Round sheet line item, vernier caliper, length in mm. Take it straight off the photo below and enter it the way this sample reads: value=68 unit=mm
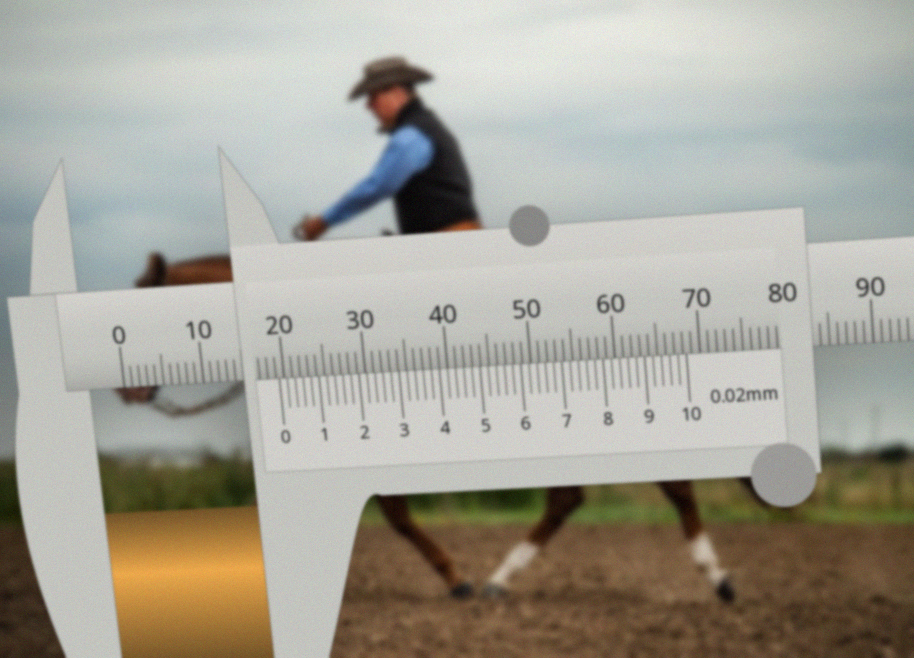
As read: value=19.4 unit=mm
